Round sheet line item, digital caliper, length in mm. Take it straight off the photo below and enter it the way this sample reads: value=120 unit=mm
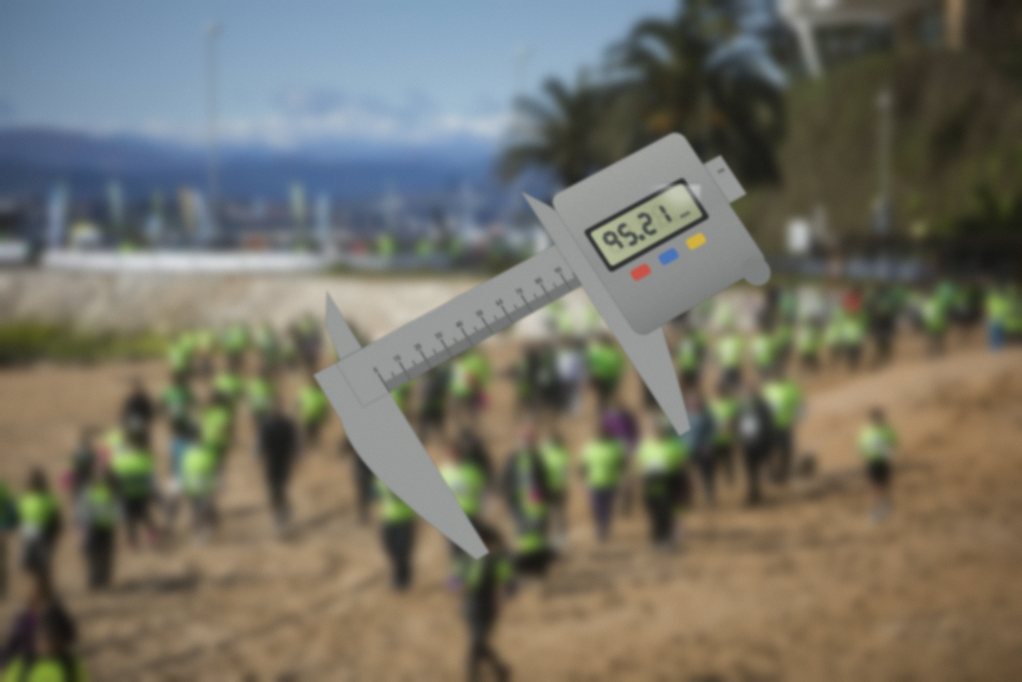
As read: value=95.21 unit=mm
